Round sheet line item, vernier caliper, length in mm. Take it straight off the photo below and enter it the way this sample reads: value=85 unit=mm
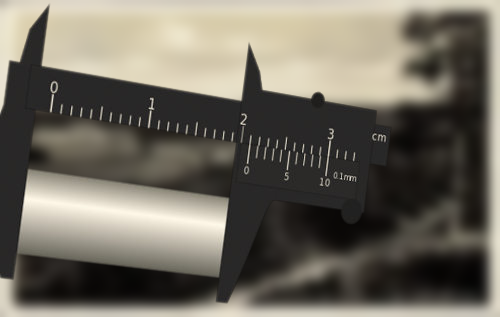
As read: value=21.0 unit=mm
